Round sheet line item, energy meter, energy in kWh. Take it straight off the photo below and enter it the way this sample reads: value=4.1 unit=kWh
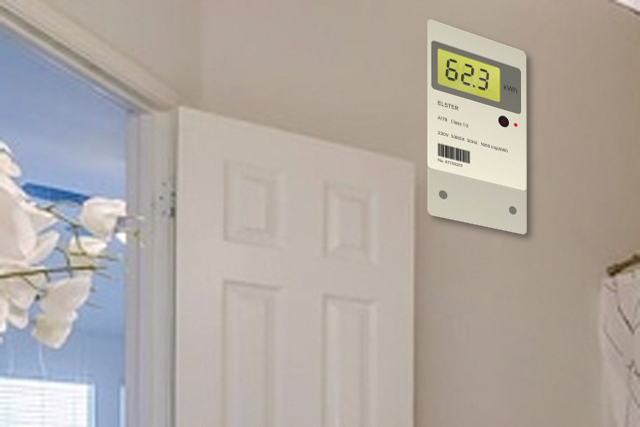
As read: value=62.3 unit=kWh
